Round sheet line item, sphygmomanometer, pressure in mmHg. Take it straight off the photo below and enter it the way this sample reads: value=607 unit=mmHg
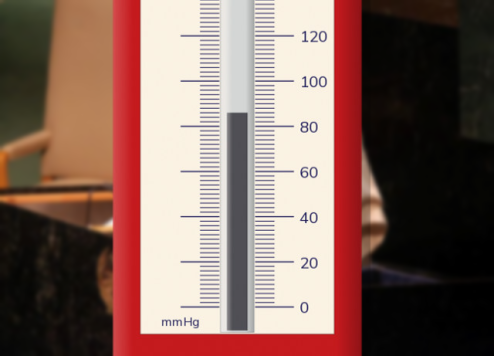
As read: value=86 unit=mmHg
